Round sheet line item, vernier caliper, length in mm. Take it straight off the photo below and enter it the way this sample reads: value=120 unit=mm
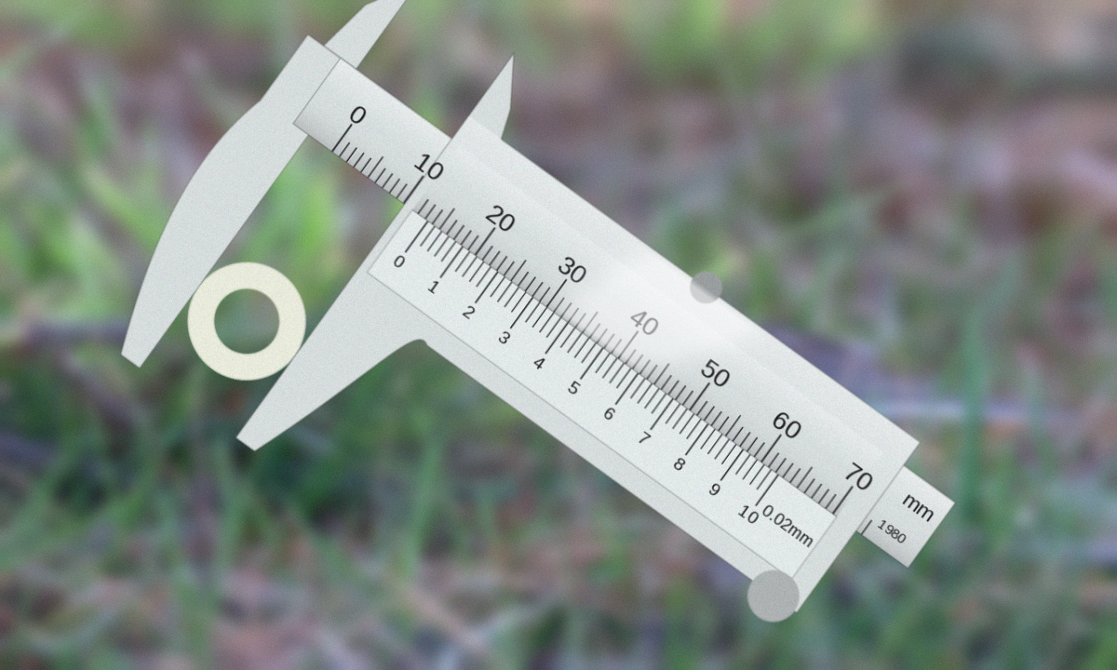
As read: value=13.4 unit=mm
